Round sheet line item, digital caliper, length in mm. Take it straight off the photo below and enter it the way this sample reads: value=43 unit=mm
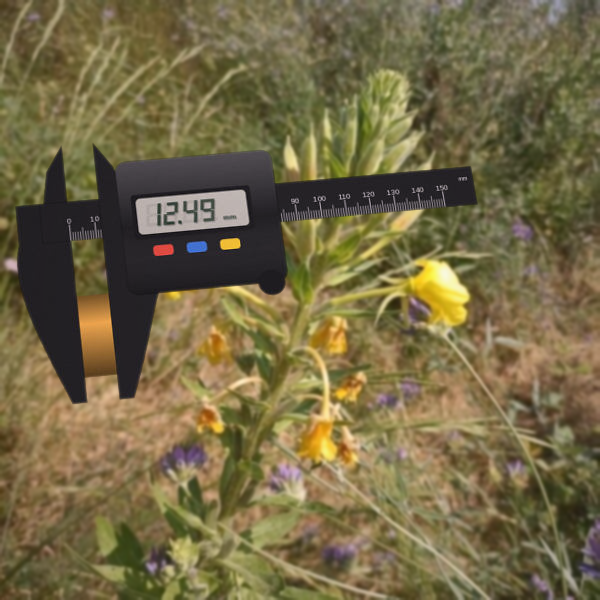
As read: value=12.49 unit=mm
